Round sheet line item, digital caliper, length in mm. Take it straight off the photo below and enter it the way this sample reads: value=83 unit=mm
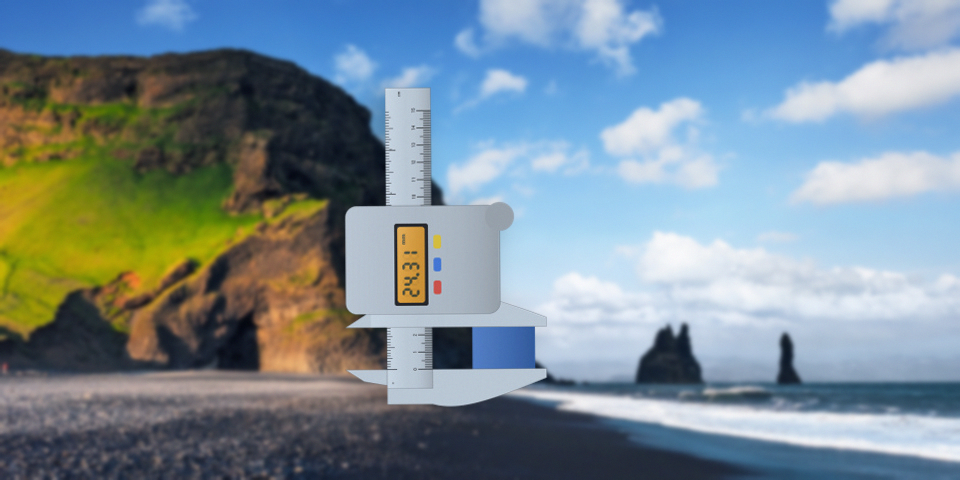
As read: value=24.31 unit=mm
